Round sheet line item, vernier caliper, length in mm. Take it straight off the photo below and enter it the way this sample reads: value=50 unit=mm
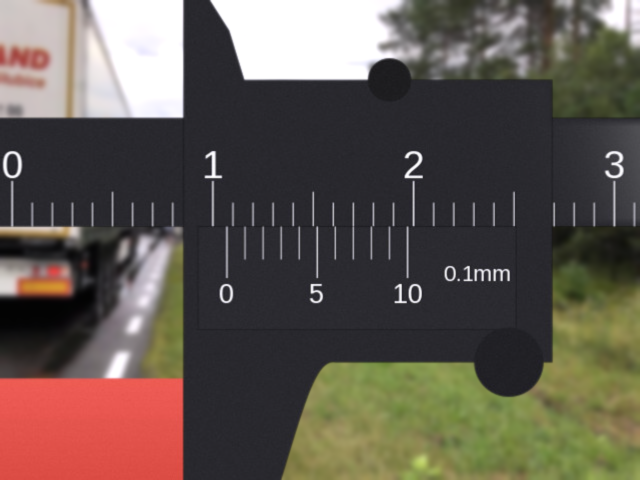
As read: value=10.7 unit=mm
